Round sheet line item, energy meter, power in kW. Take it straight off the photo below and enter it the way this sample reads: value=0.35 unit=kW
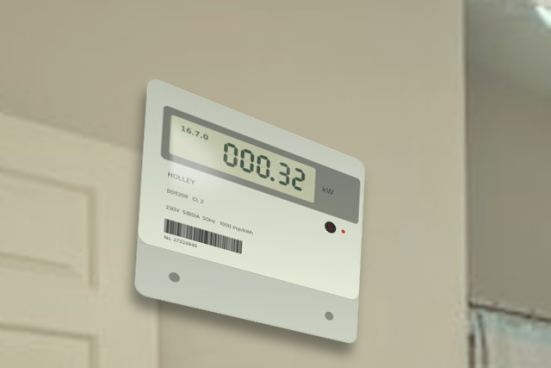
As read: value=0.32 unit=kW
